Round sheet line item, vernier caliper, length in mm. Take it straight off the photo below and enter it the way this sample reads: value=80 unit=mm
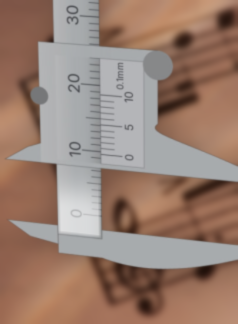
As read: value=9.6 unit=mm
